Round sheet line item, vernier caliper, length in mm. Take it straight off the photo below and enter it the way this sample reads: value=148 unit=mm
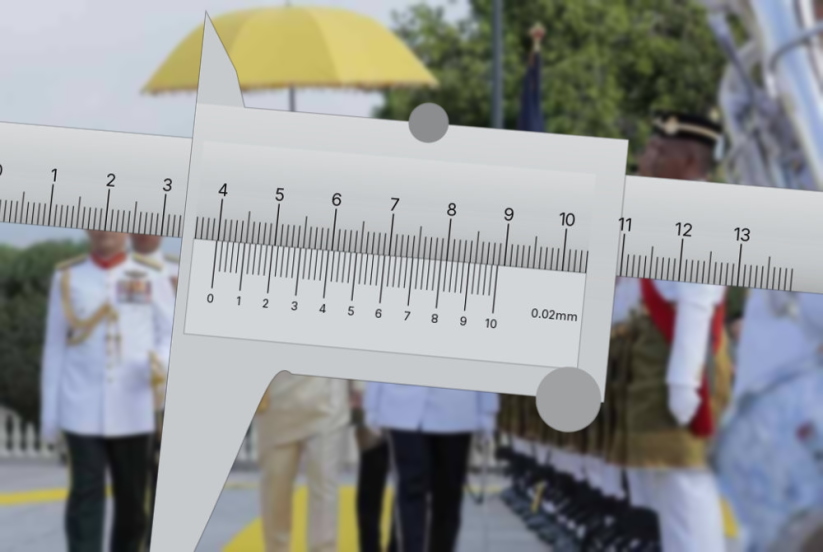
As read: value=39.8 unit=mm
